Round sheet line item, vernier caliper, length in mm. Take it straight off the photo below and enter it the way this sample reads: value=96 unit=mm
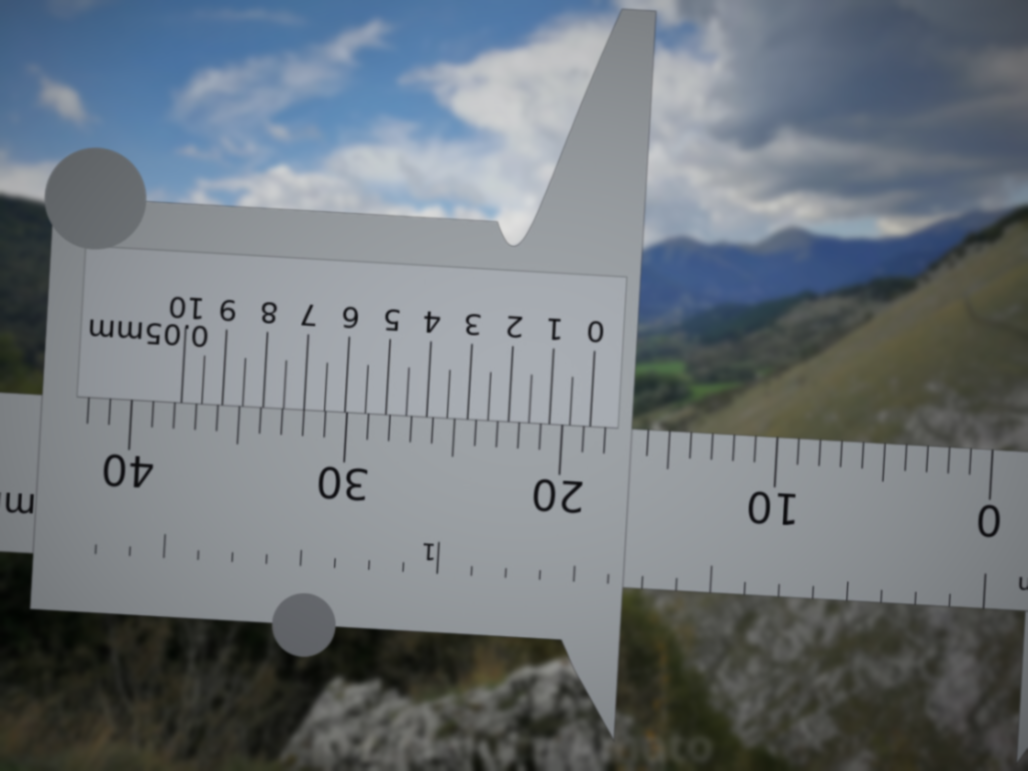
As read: value=18.7 unit=mm
